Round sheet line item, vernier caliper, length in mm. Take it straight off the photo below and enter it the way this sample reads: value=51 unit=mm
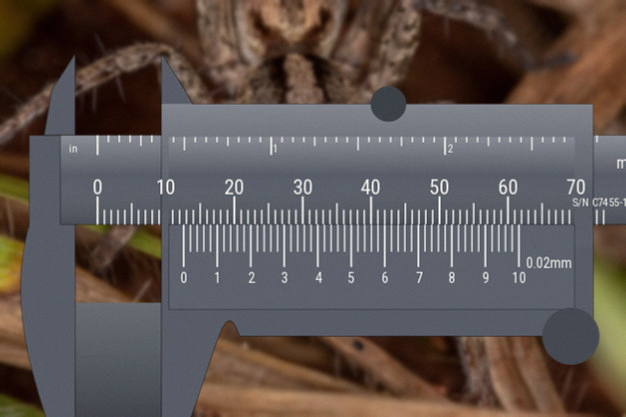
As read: value=12.6 unit=mm
